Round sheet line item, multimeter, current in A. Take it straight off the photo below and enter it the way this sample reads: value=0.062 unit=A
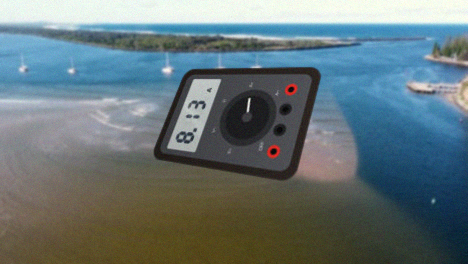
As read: value=8.13 unit=A
